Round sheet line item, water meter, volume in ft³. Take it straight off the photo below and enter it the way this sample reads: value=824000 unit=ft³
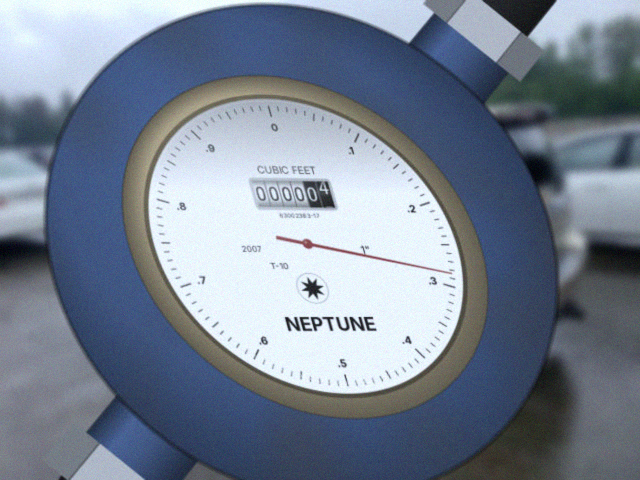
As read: value=4.28 unit=ft³
